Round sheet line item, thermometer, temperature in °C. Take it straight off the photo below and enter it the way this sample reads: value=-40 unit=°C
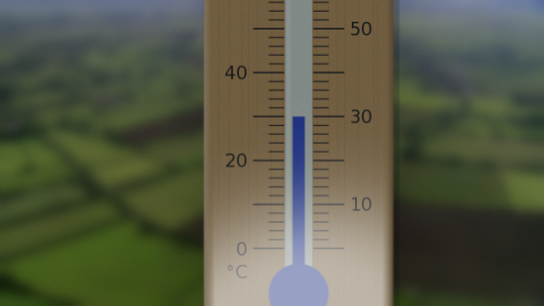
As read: value=30 unit=°C
